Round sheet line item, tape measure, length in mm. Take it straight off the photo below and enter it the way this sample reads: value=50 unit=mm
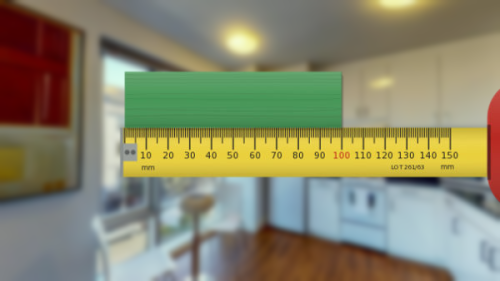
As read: value=100 unit=mm
